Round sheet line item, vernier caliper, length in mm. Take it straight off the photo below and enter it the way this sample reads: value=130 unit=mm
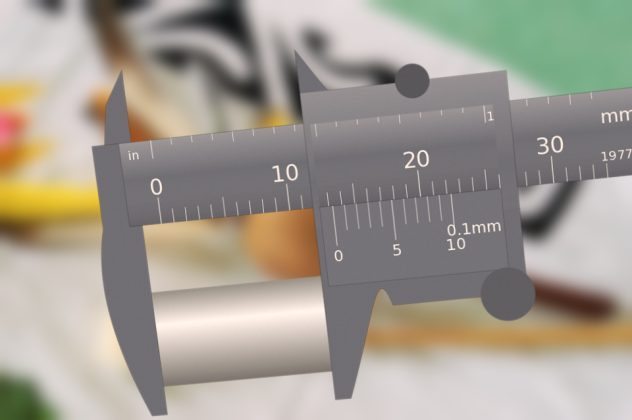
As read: value=13.3 unit=mm
